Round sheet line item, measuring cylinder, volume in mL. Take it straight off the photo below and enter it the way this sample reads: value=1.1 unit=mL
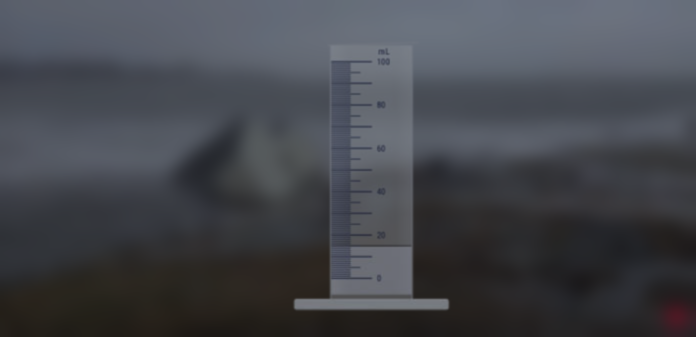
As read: value=15 unit=mL
